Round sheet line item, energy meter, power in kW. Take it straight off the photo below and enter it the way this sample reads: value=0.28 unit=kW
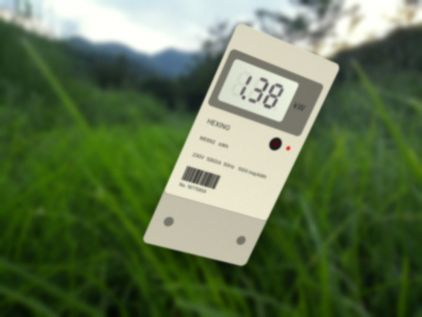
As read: value=1.38 unit=kW
